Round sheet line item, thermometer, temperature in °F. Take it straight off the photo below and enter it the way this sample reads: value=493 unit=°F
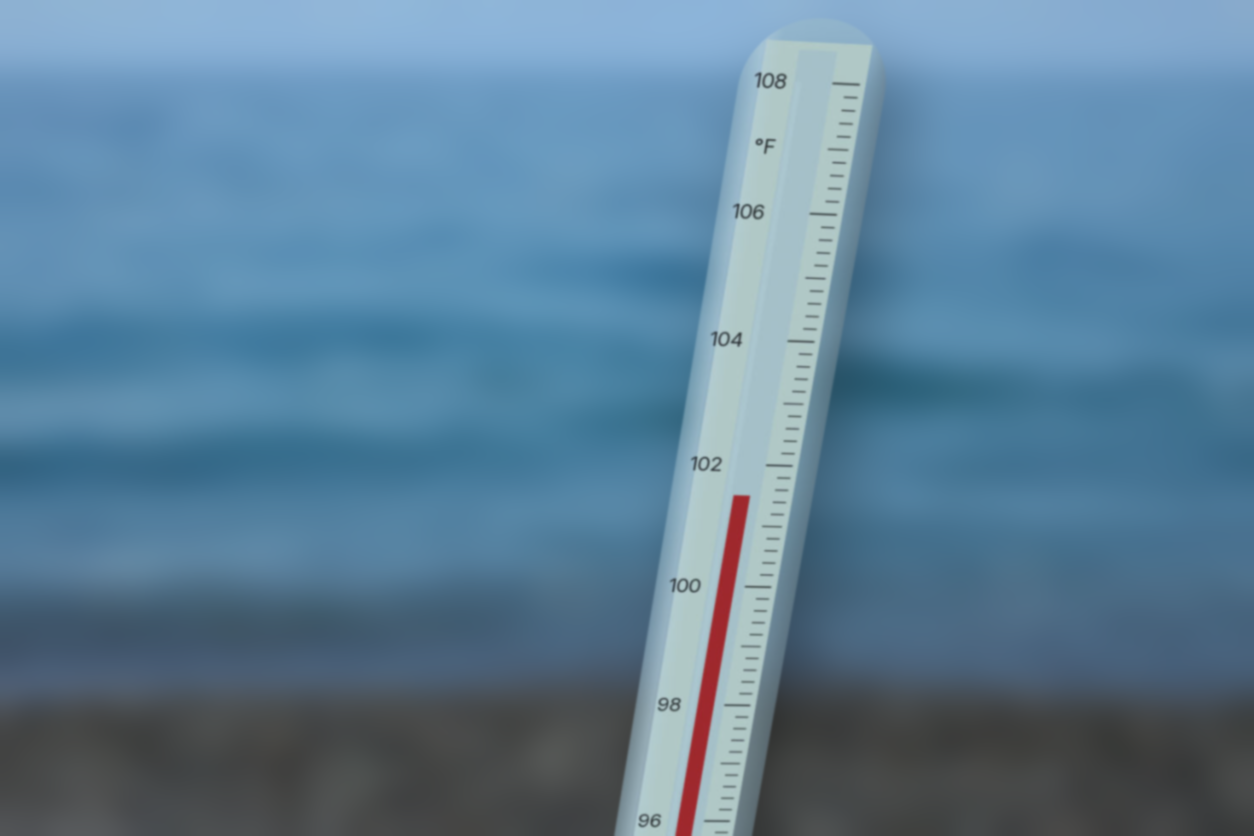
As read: value=101.5 unit=°F
